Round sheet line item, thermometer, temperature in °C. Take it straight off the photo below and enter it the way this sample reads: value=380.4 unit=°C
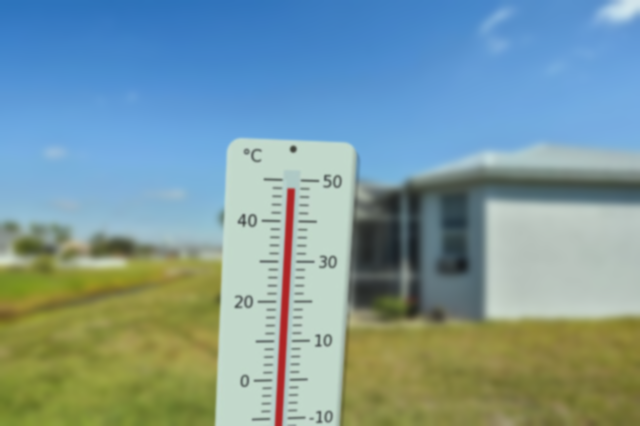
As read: value=48 unit=°C
